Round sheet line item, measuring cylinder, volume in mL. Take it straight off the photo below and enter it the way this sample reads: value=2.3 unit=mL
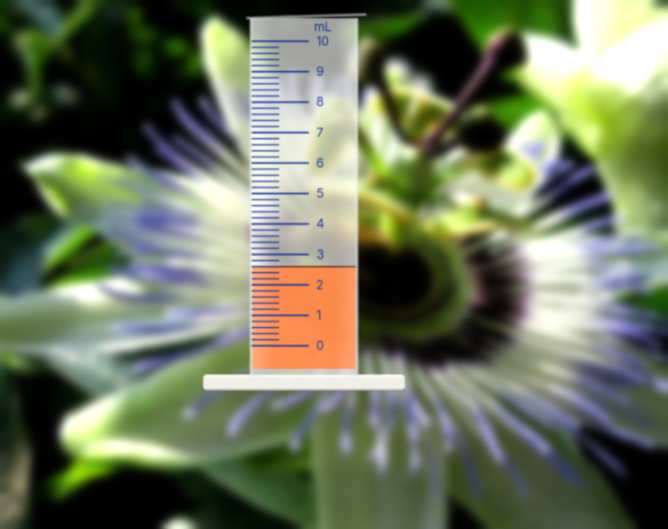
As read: value=2.6 unit=mL
